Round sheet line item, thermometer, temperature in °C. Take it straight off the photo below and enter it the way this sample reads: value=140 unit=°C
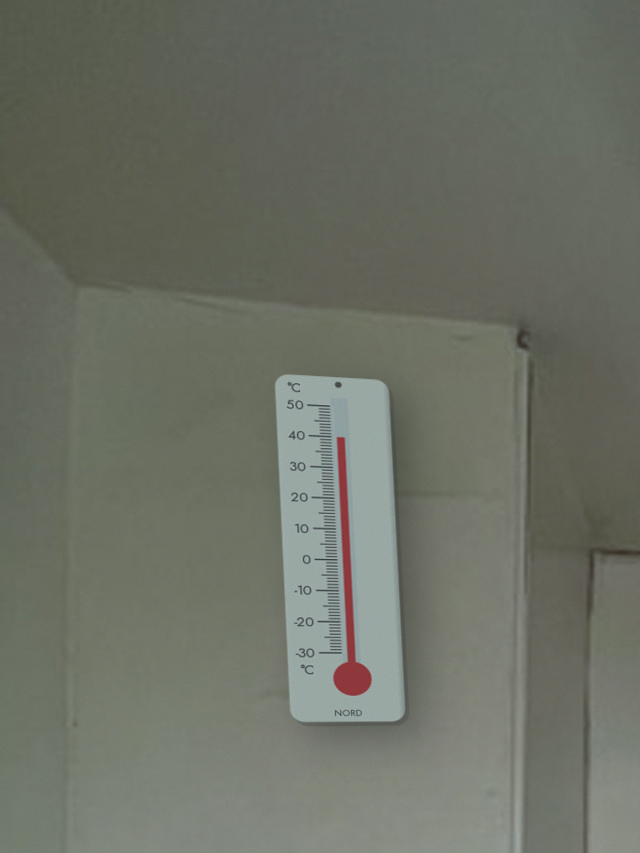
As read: value=40 unit=°C
